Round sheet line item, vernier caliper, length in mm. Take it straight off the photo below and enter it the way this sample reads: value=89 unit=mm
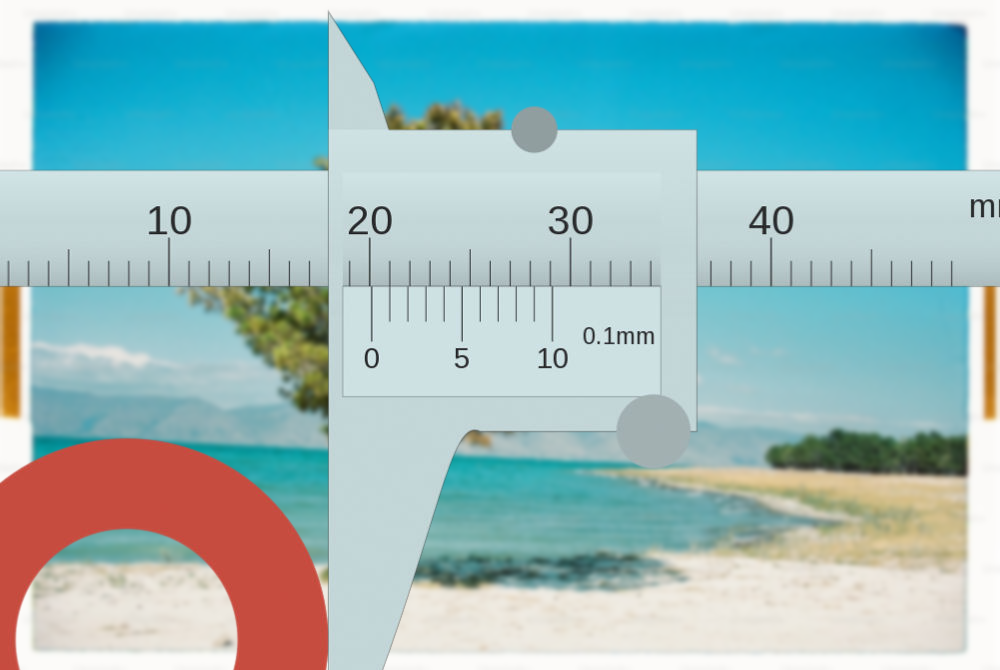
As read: value=20.1 unit=mm
